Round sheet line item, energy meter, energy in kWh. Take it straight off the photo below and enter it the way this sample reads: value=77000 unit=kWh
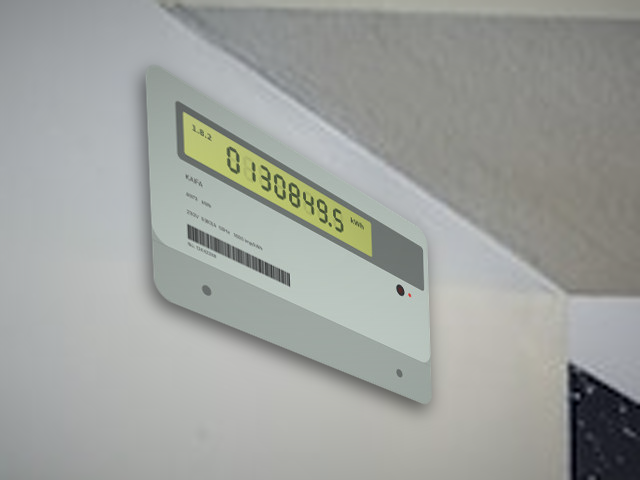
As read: value=130849.5 unit=kWh
